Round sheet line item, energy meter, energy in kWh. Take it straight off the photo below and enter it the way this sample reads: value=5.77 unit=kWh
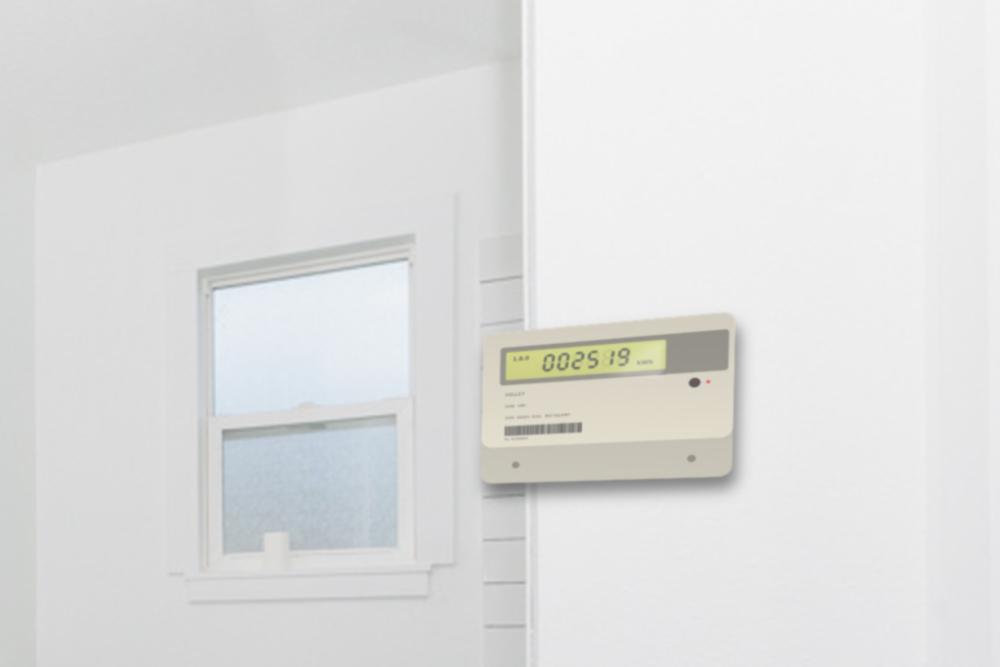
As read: value=2519 unit=kWh
